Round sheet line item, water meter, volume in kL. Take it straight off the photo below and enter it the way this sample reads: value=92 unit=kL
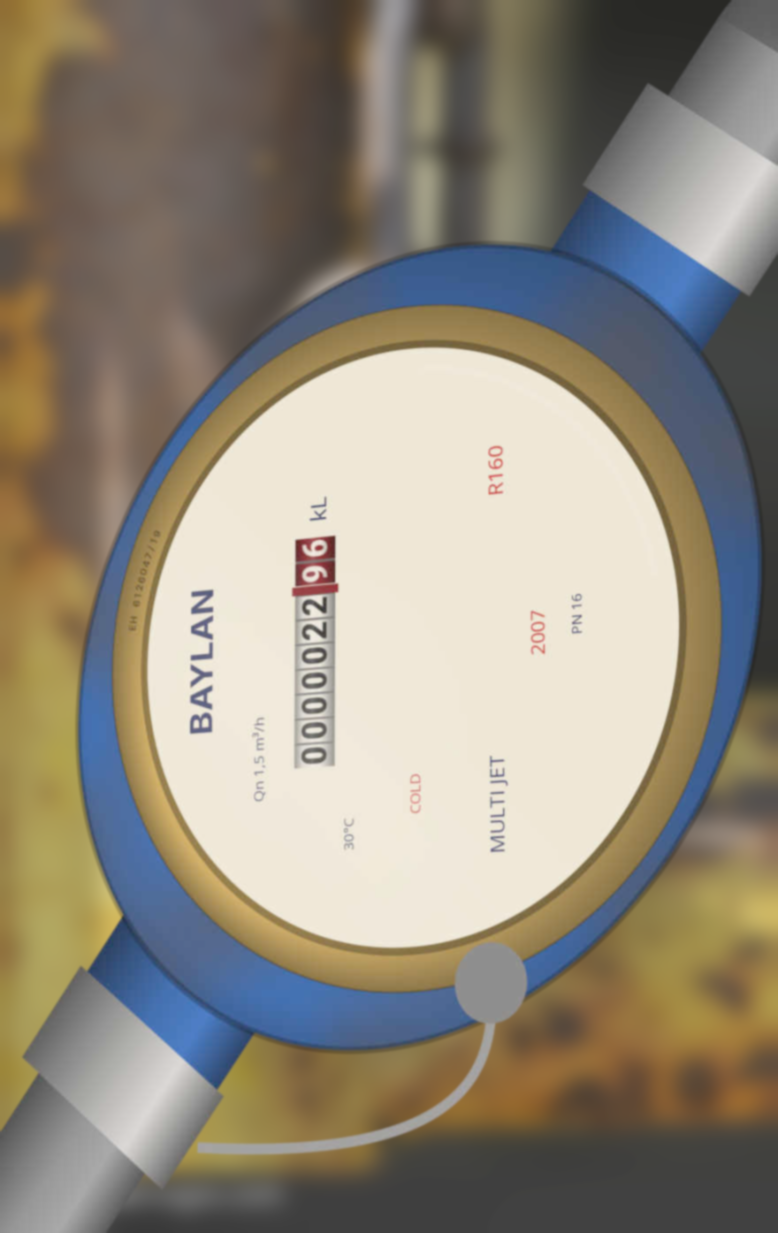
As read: value=22.96 unit=kL
